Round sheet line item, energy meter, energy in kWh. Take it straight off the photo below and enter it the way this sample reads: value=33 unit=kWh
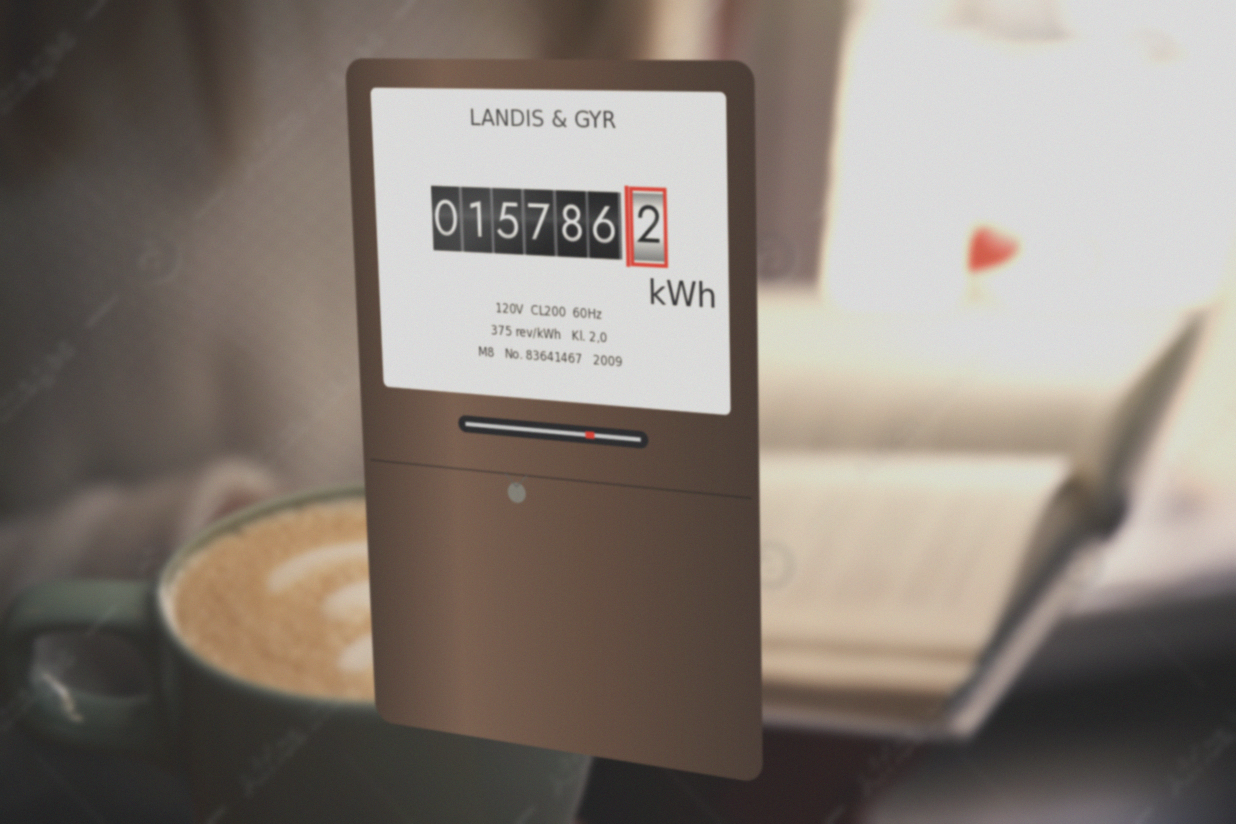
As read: value=15786.2 unit=kWh
